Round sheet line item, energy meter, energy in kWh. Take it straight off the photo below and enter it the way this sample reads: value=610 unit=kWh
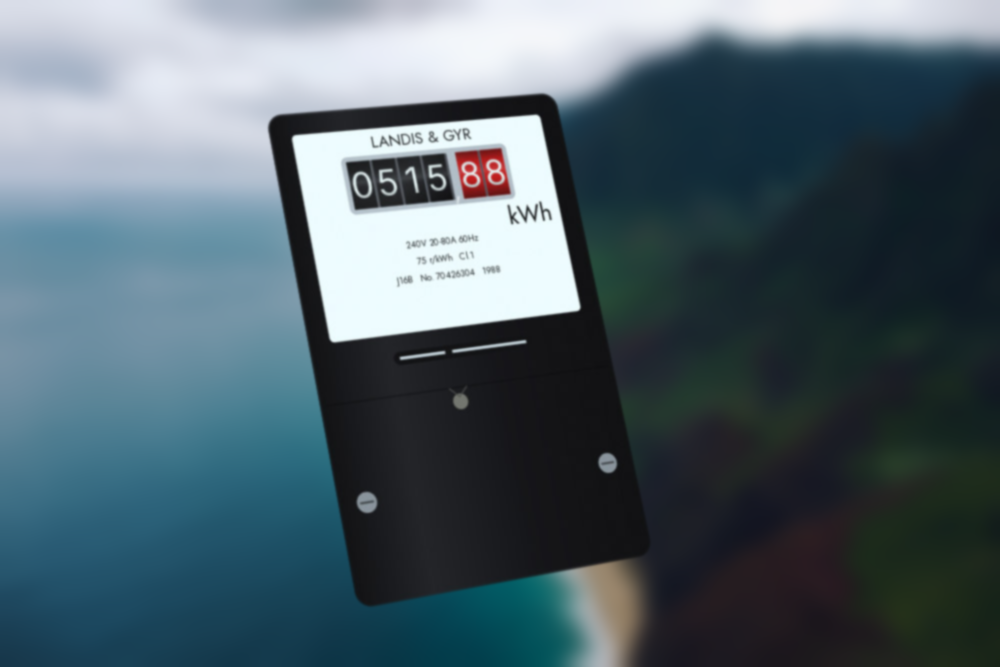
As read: value=515.88 unit=kWh
